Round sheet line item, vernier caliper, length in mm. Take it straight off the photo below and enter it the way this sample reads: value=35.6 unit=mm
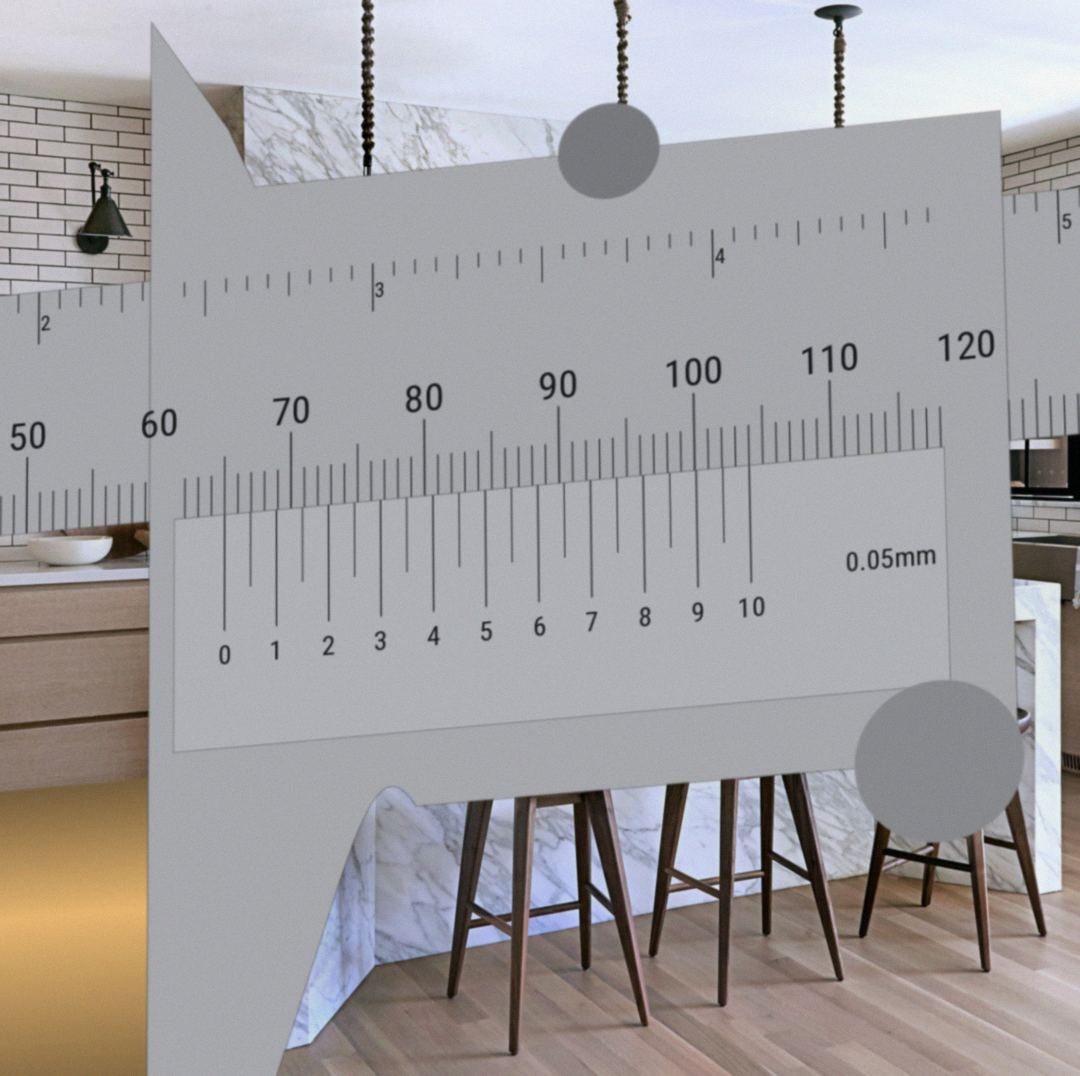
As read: value=65.0 unit=mm
